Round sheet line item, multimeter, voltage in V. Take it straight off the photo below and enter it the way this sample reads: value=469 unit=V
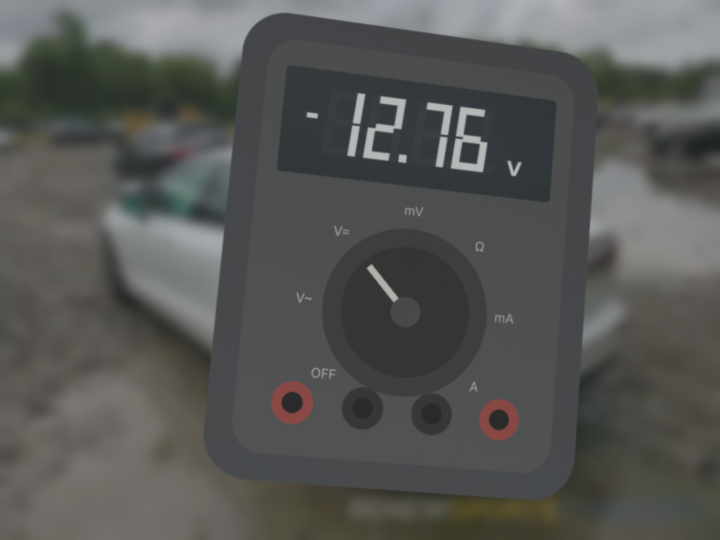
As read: value=-12.76 unit=V
